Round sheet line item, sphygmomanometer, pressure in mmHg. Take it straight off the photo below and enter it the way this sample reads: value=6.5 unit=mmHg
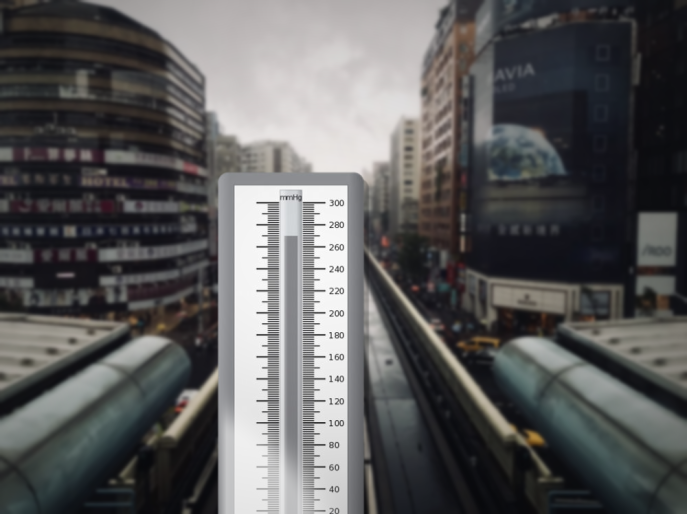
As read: value=270 unit=mmHg
